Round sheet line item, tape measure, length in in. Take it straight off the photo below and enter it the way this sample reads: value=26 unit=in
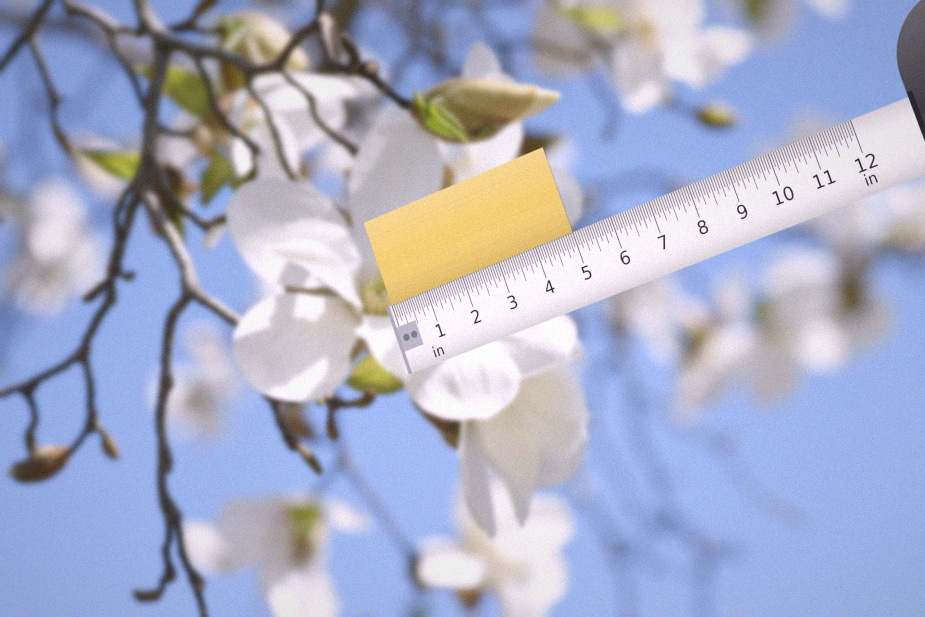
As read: value=5 unit=in
